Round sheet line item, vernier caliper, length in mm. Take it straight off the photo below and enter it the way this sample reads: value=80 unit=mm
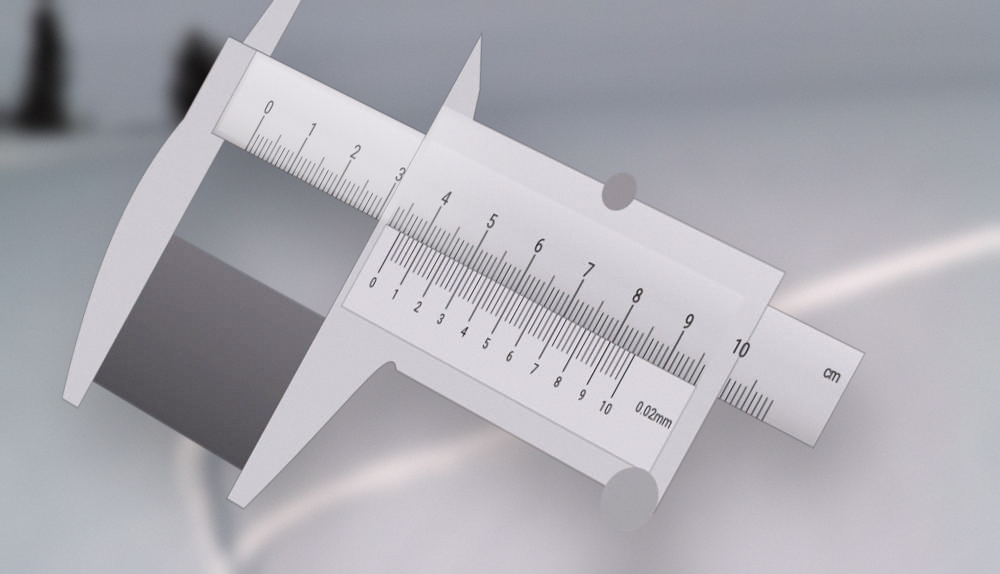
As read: value=35.5 unit=mm
